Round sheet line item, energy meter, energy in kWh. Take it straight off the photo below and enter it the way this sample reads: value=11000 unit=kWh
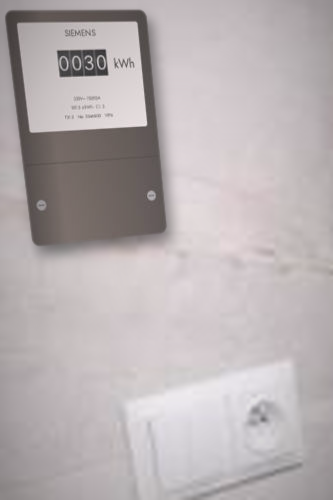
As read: value=30 unit=kWh
